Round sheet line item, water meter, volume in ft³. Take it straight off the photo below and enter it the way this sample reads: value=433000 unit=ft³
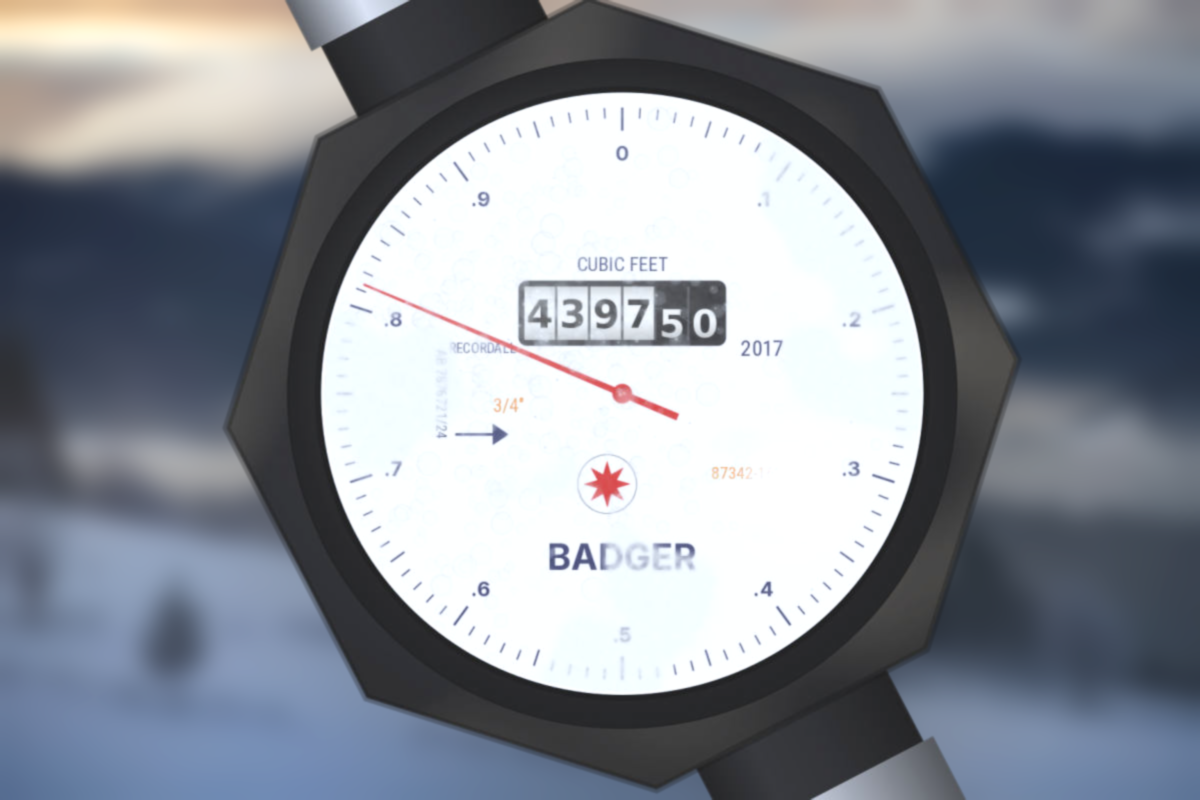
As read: value=439749.81 unit=ft³
